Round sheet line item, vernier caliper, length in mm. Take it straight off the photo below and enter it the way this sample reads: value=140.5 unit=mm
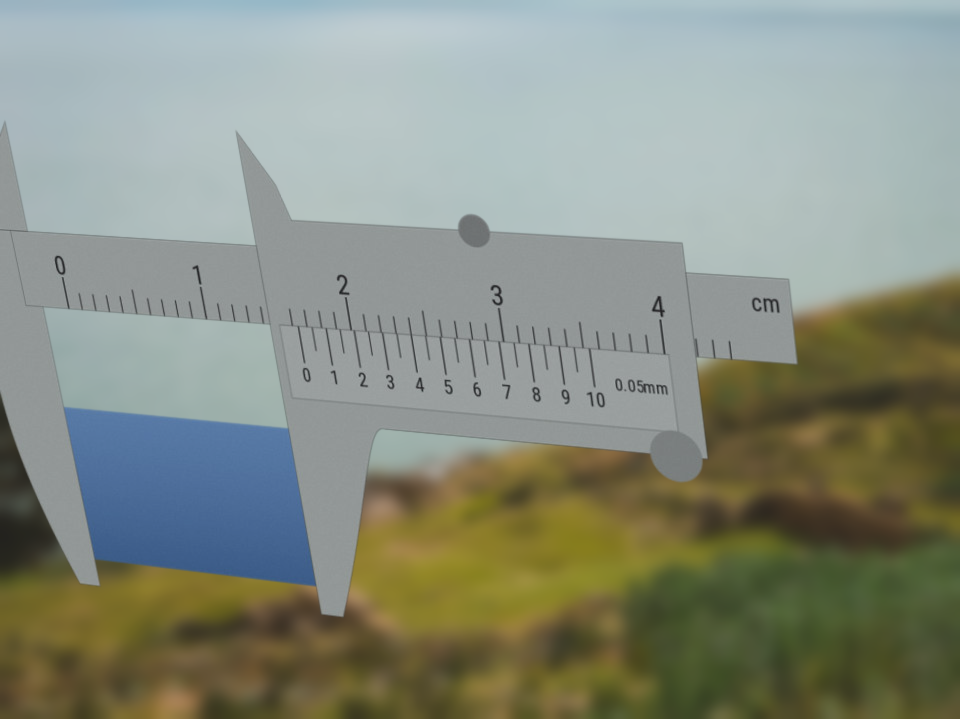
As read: value=16.4 unit=mm
